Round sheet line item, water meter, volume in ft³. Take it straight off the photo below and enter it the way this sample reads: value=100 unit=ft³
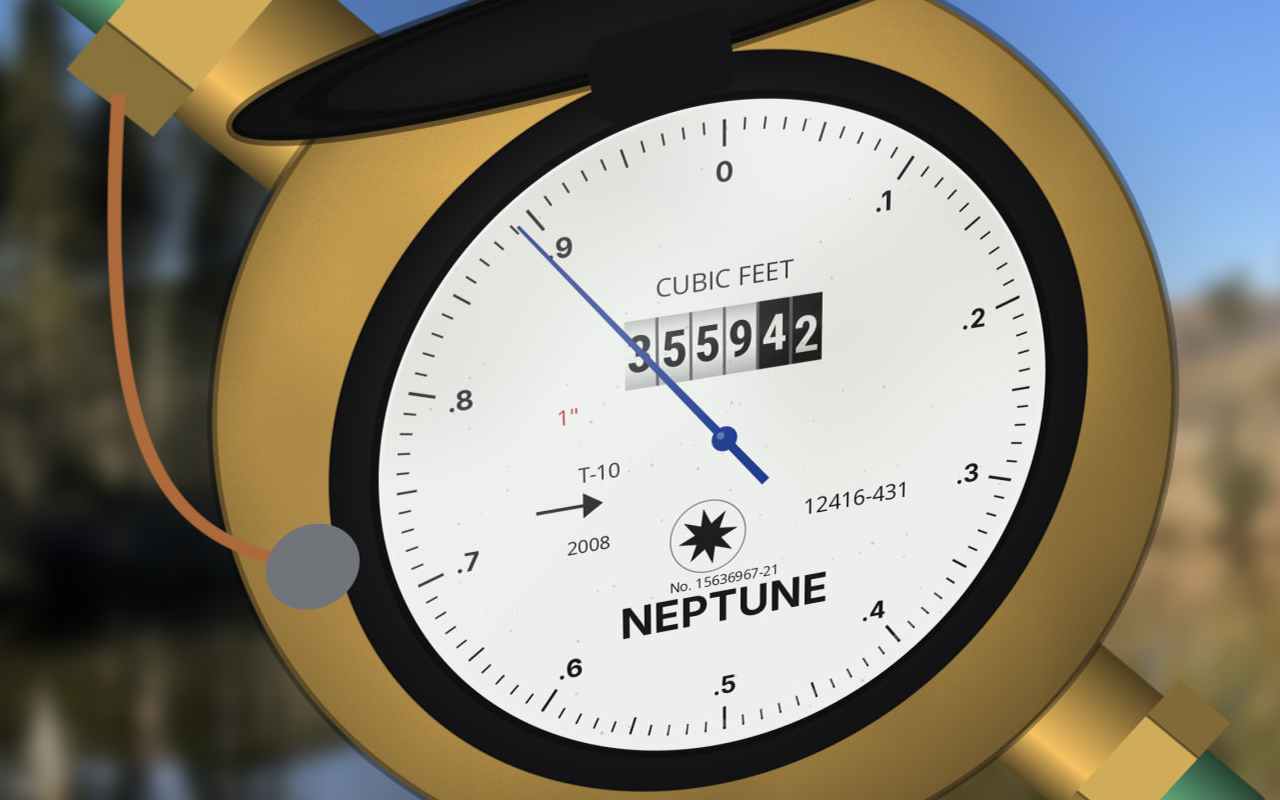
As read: value=355941.89 unit=ft³
